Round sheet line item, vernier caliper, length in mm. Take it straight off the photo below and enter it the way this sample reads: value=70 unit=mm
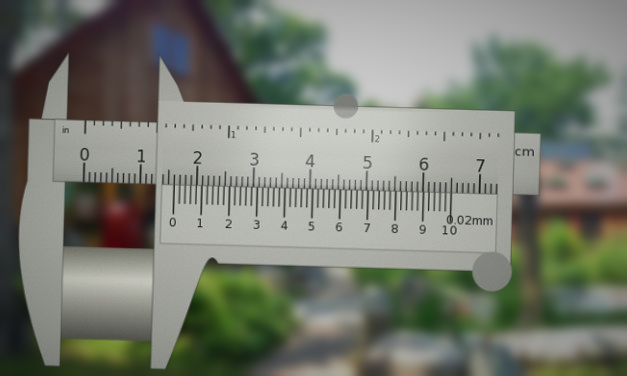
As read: value=16.0 unit=mm
